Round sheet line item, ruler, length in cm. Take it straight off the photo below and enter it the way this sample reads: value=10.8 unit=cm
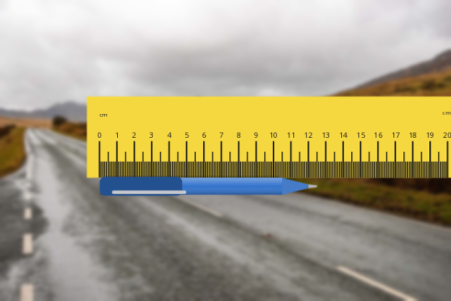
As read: value=12.5 unit=cm
